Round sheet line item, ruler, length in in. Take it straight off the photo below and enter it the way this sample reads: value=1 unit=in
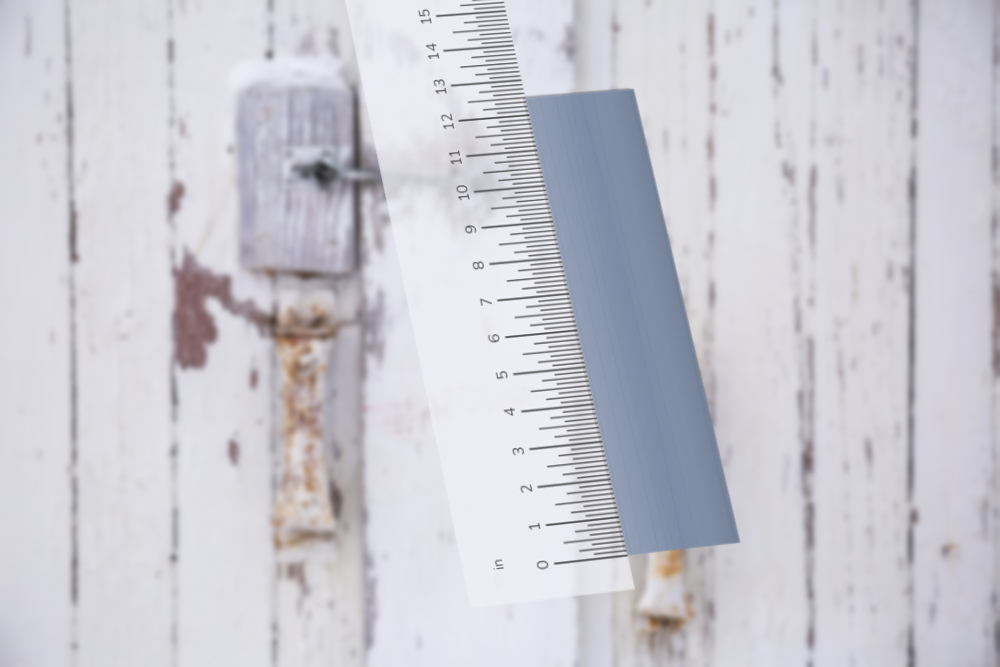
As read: value=12.5 unit=in
